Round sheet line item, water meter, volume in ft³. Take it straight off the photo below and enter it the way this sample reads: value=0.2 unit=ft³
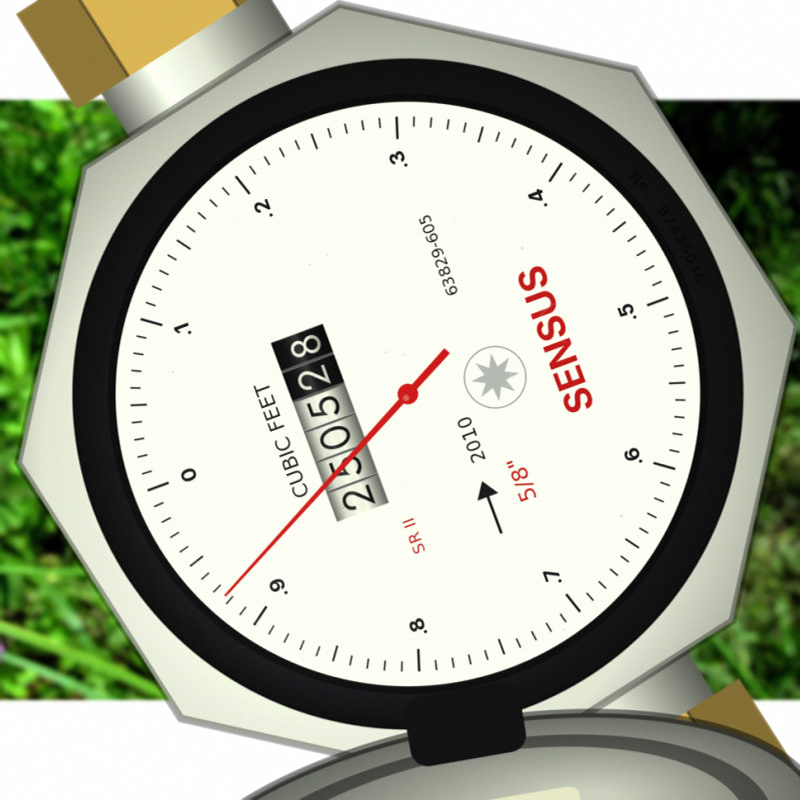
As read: value=250527.92 unit=ft³
